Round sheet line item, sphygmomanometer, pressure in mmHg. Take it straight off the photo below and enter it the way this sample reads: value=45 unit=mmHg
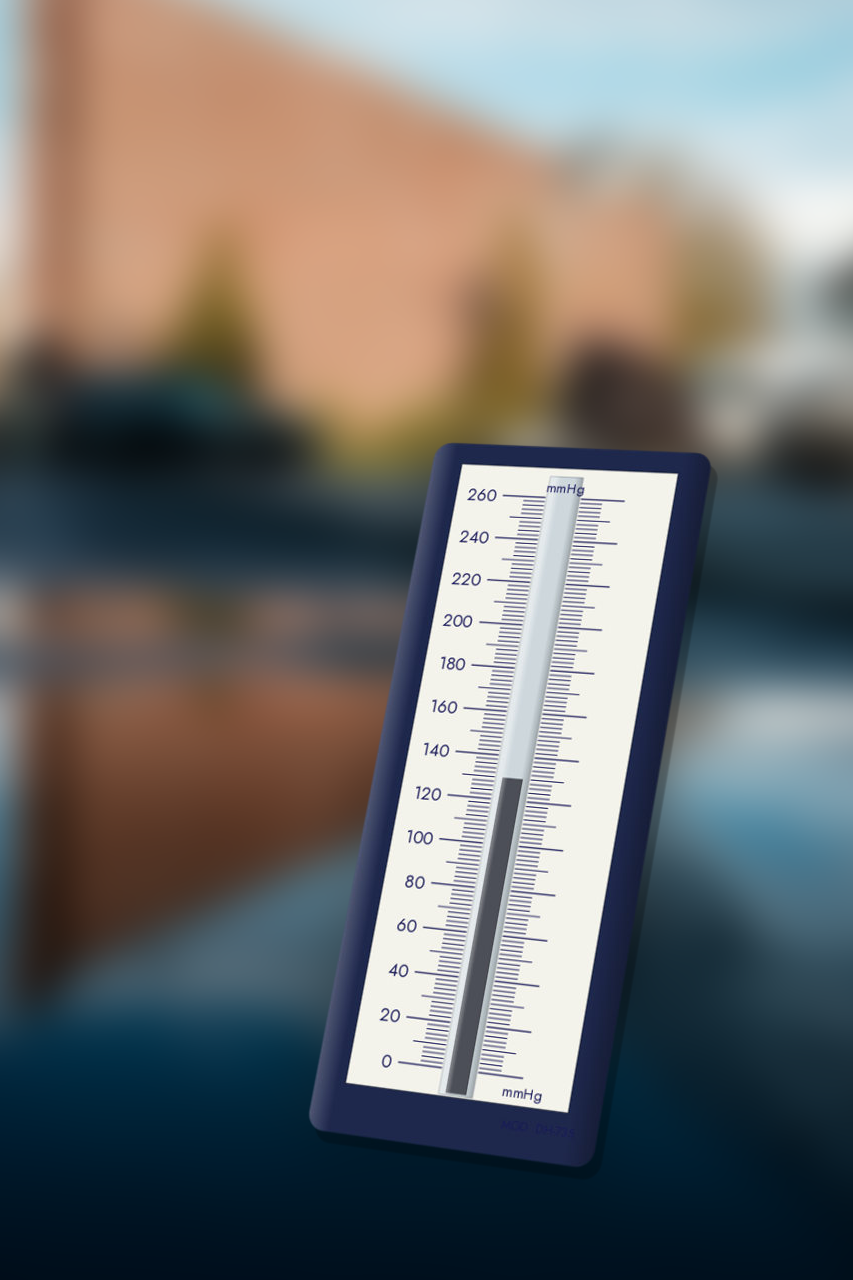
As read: value=130 unit=mmHg
